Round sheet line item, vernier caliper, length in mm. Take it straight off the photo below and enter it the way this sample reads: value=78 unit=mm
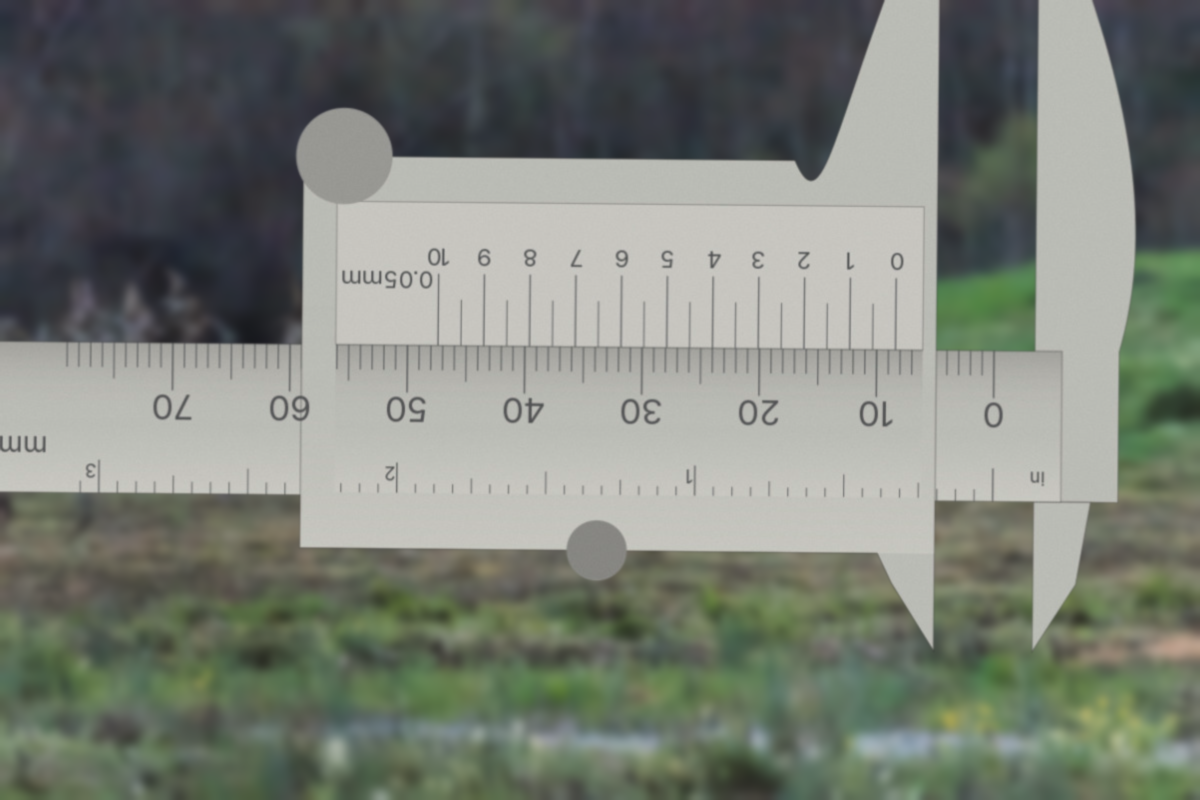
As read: value=8.4 unit=mm
